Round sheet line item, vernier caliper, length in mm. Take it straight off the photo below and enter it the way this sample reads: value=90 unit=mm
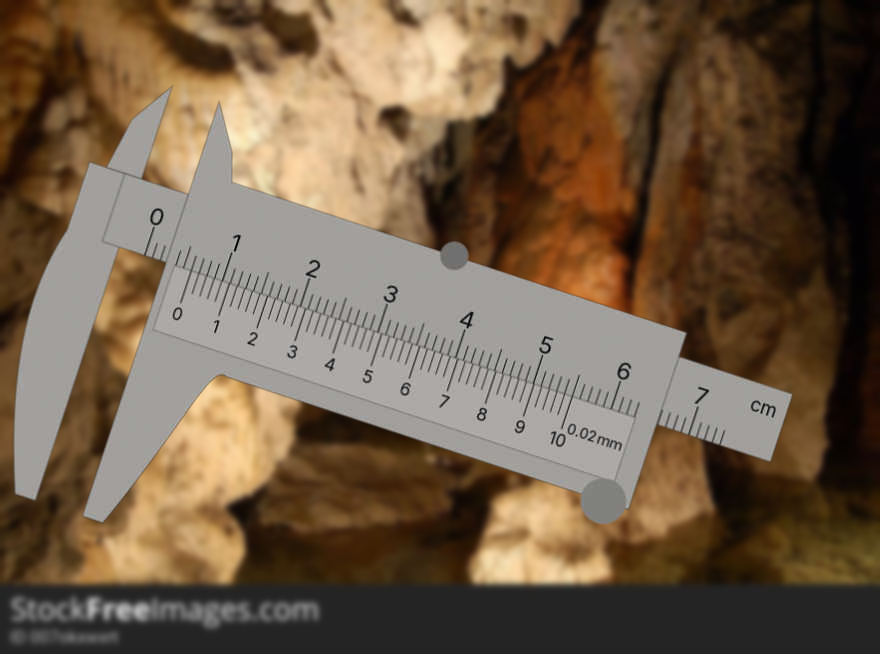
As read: value=6.0 unit=mm
